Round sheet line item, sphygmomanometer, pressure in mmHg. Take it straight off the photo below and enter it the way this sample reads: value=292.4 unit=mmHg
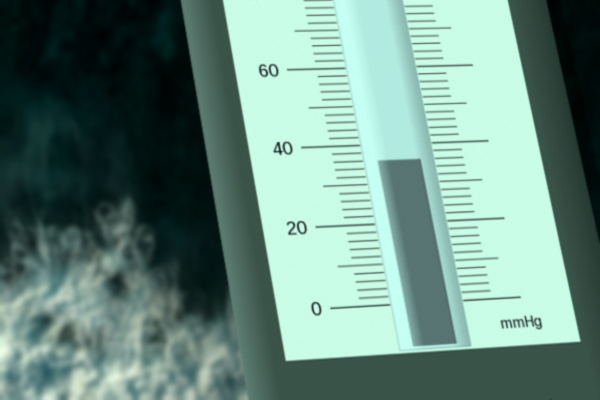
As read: value=36 unit=mmHg
